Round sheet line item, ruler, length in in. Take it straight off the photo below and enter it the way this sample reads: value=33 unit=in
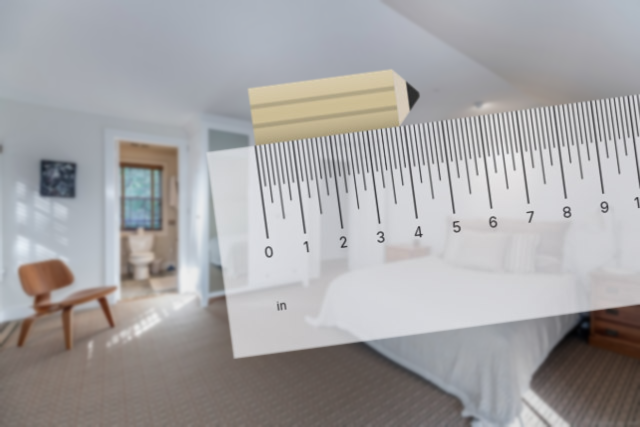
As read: value=4.5 unit=in
